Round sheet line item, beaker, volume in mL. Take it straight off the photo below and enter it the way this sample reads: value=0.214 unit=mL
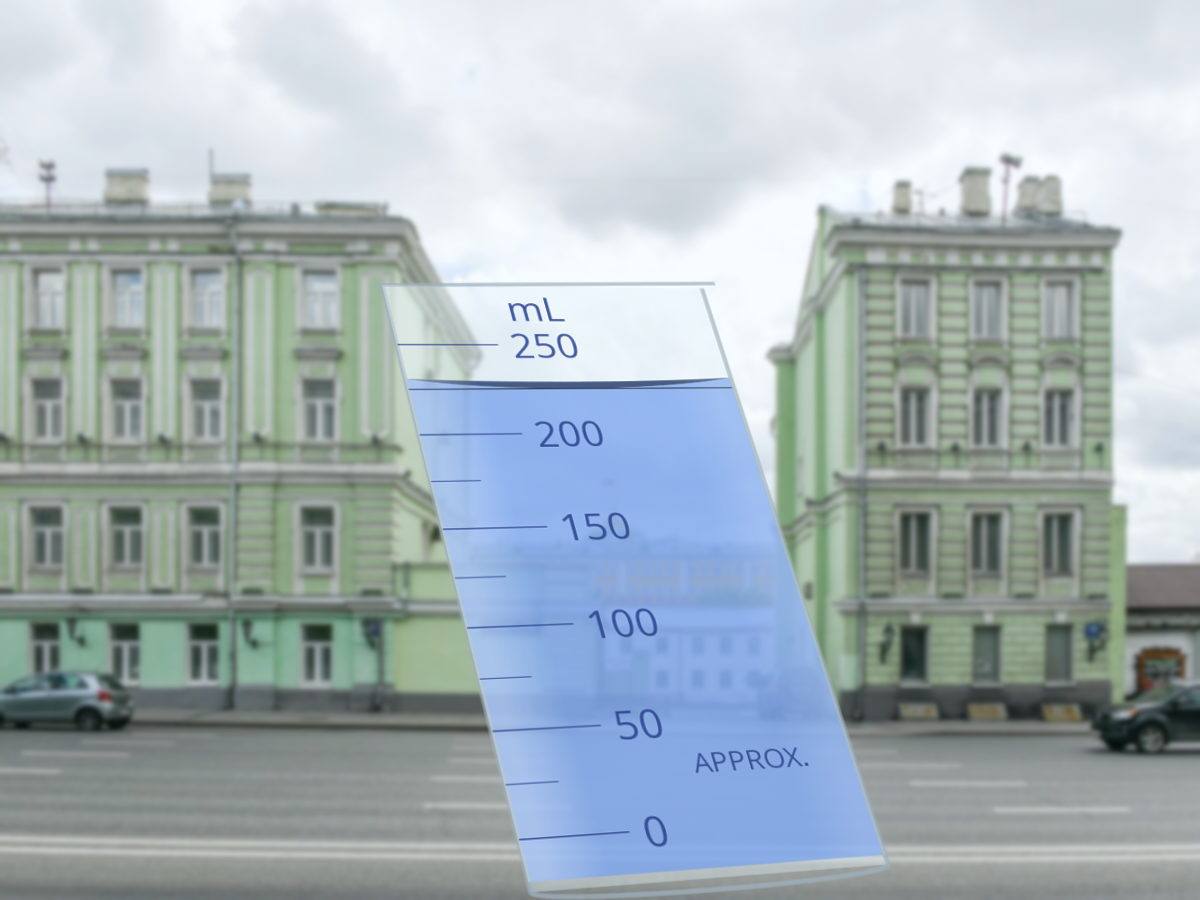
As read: value=225 unit=mL
